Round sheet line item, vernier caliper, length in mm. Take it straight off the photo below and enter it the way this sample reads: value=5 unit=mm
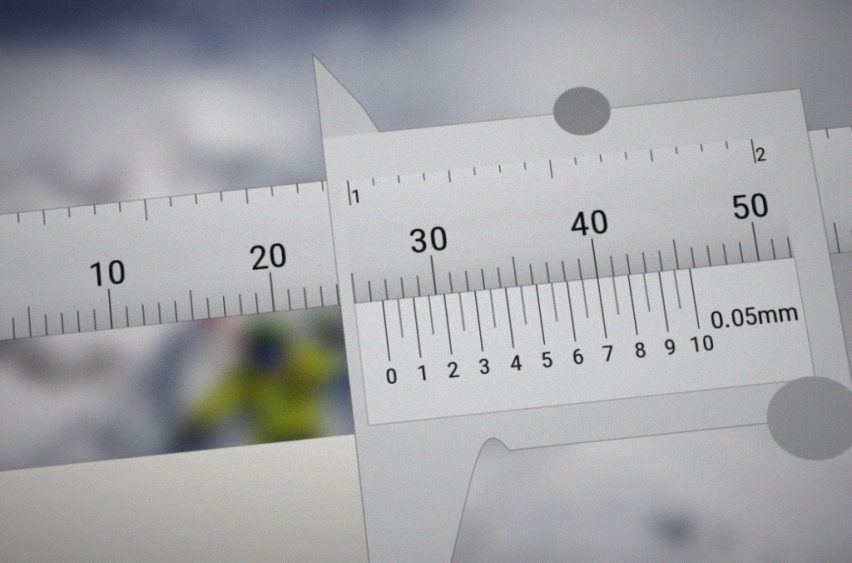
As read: value=26.7 unit=mm
